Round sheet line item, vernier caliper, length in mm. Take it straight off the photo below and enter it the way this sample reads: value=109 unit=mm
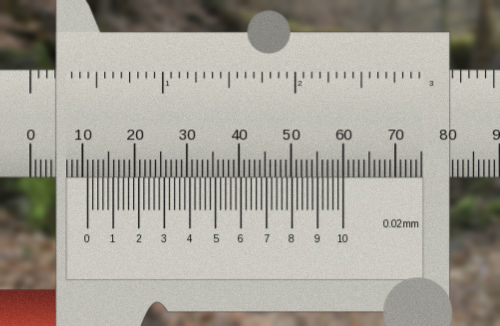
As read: value=11.0 unit=mm
